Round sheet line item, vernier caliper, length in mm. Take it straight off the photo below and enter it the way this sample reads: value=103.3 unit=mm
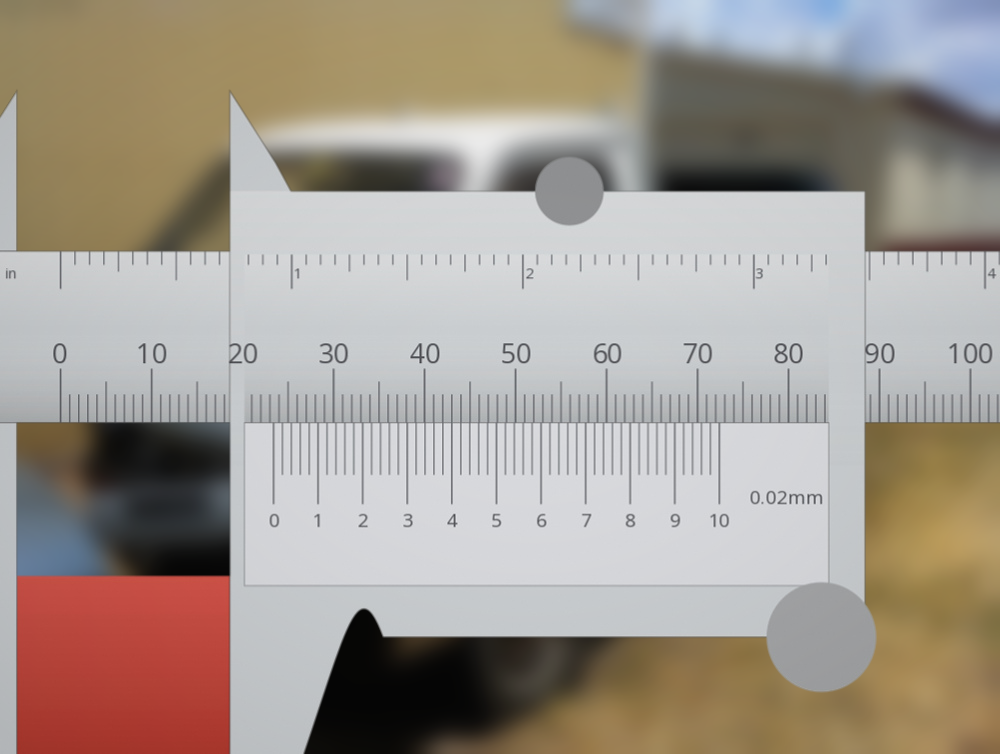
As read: value=23.4 unit=mm
